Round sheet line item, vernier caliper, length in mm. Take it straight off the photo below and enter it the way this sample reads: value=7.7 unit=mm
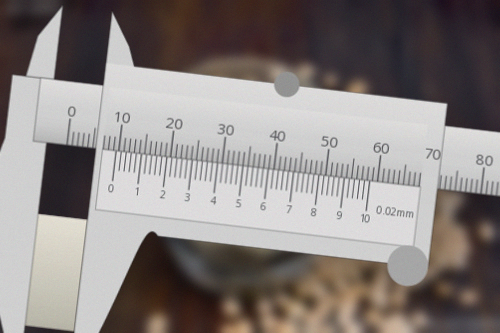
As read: value=9.5 unit=mm
